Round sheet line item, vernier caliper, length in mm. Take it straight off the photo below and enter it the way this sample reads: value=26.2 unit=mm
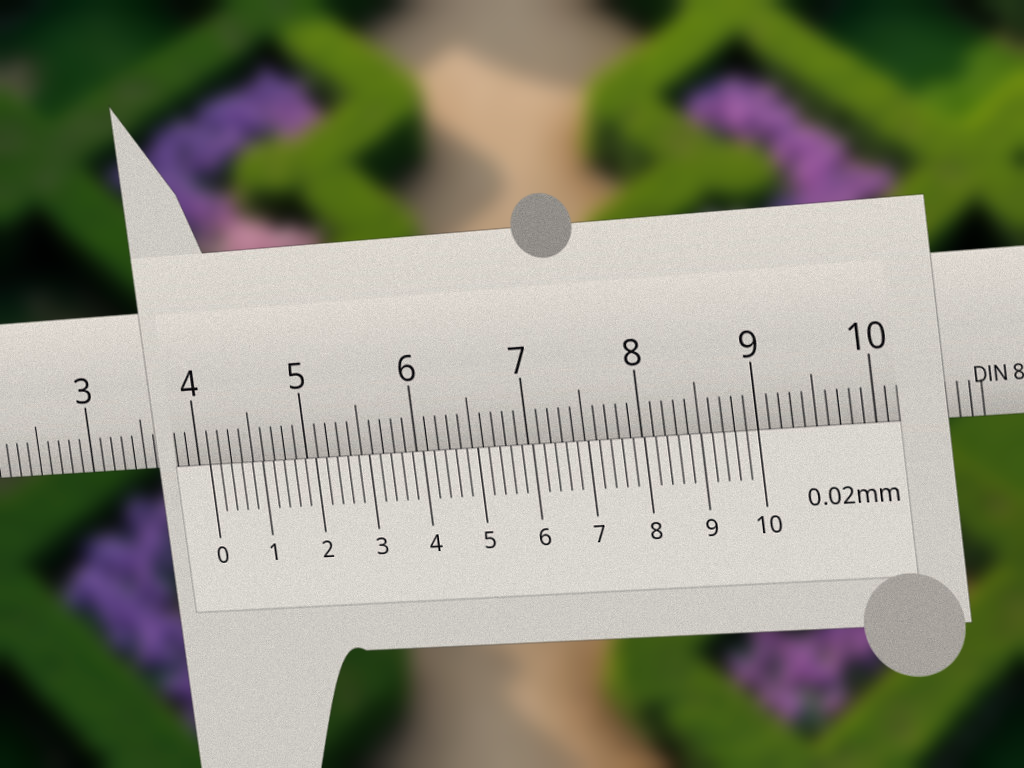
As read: value=41.0 unit=mm
